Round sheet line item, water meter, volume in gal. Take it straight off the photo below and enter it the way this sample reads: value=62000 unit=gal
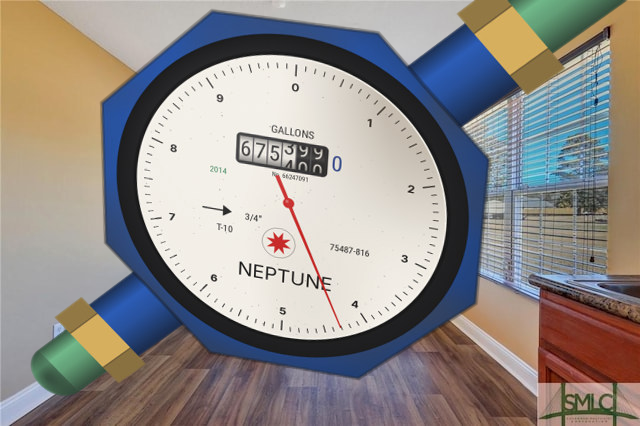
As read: value=6753994.3 unit=gal
